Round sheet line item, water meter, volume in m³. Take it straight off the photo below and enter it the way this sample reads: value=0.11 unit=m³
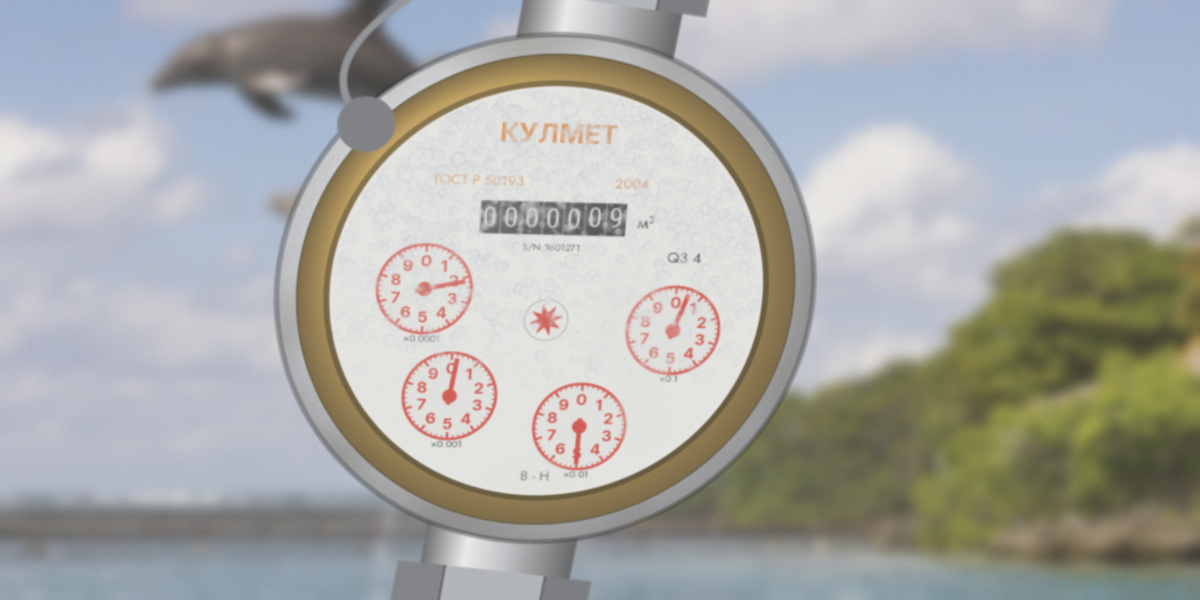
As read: value=9.0502 unit=m³
